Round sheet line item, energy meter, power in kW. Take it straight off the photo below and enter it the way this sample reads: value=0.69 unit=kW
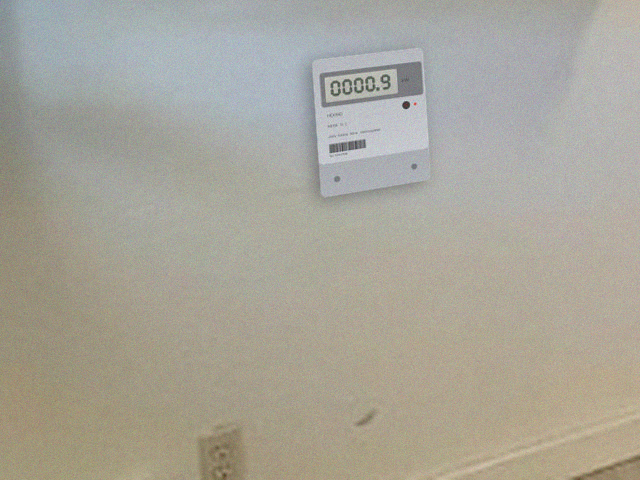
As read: value=0.9 unit=kW
